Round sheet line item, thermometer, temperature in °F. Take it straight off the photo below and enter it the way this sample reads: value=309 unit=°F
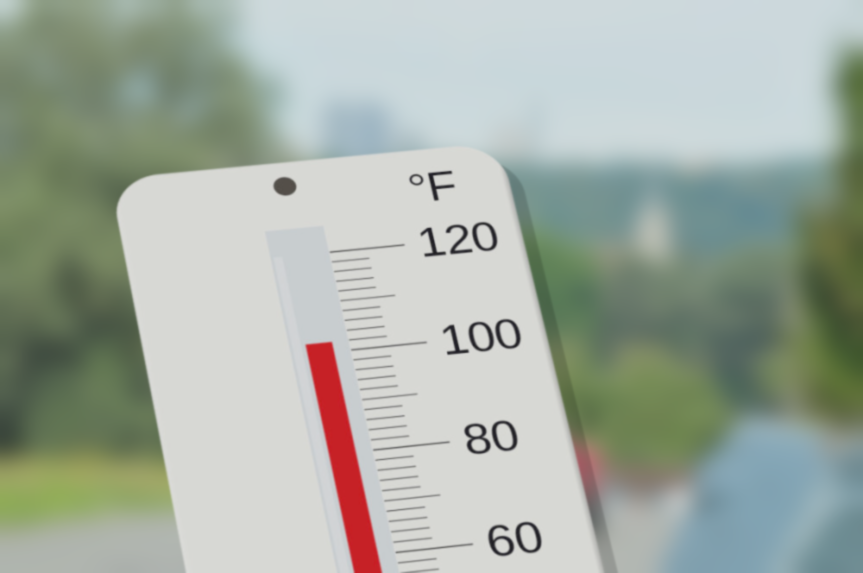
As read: value=102 unit=°F
